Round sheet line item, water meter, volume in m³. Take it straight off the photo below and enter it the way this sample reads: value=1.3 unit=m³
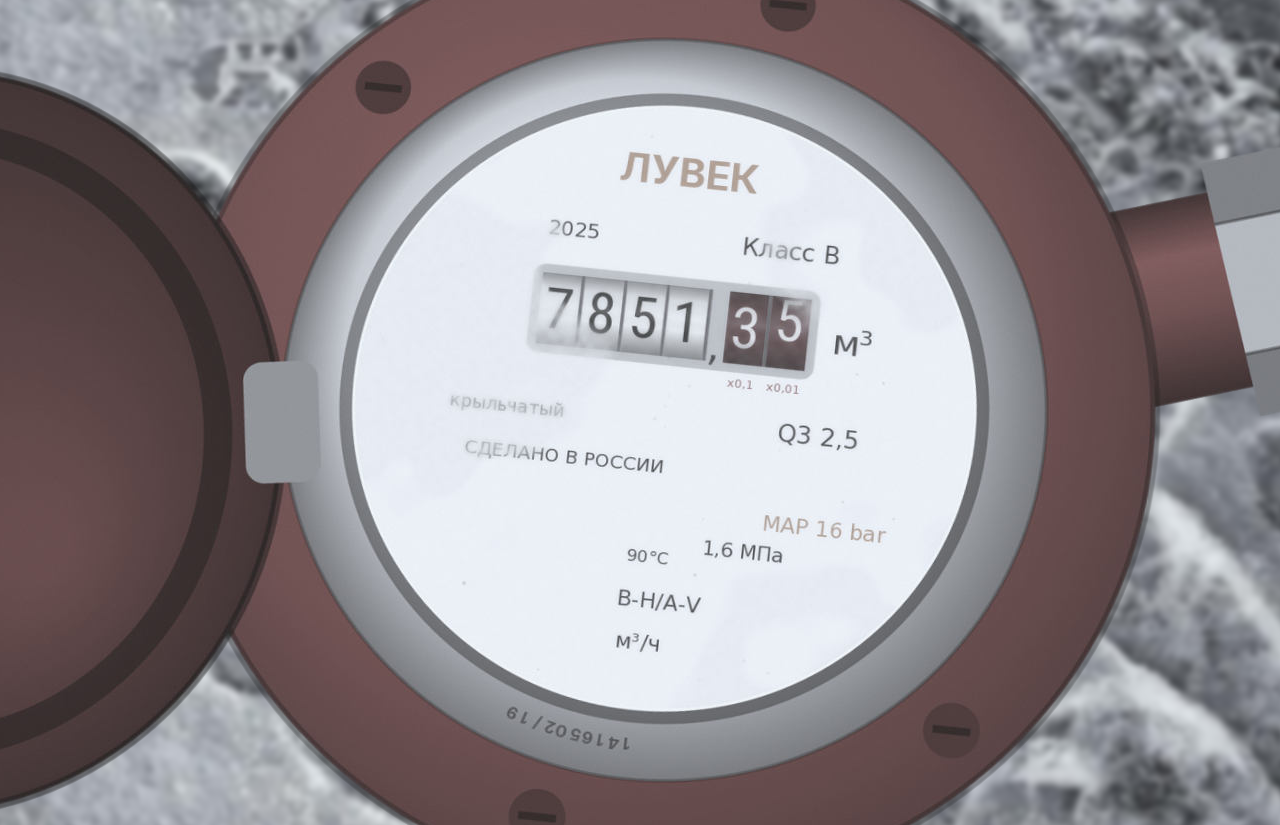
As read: value=7851.35 unit=m³
